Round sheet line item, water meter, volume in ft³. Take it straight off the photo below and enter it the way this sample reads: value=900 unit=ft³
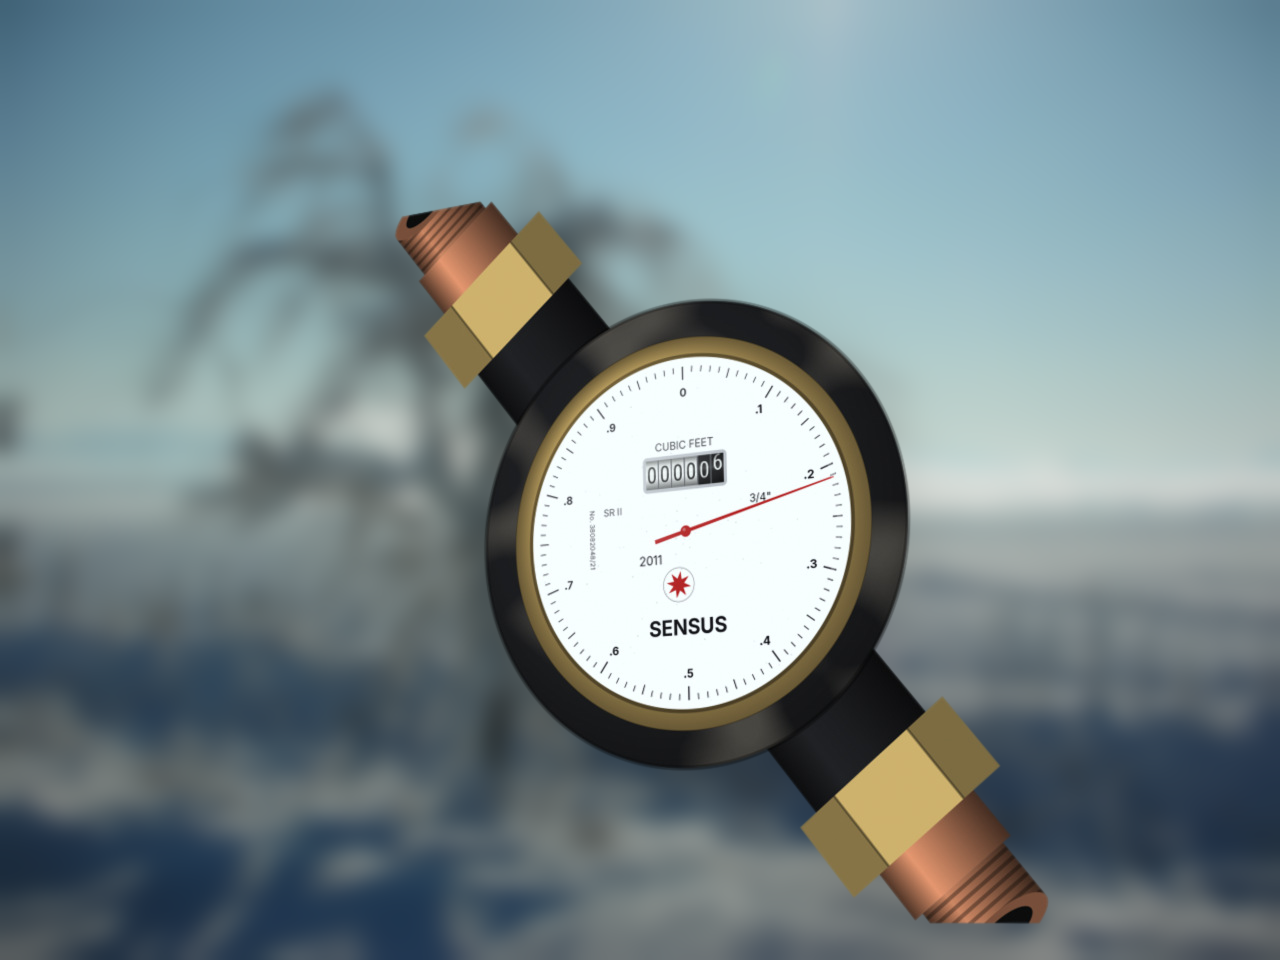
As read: value=6.21 unit=ft³
